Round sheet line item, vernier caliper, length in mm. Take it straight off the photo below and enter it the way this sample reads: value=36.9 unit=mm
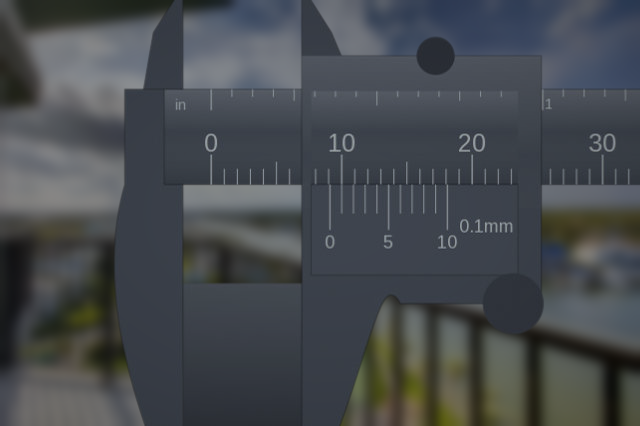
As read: value=9.1 unit=mm
